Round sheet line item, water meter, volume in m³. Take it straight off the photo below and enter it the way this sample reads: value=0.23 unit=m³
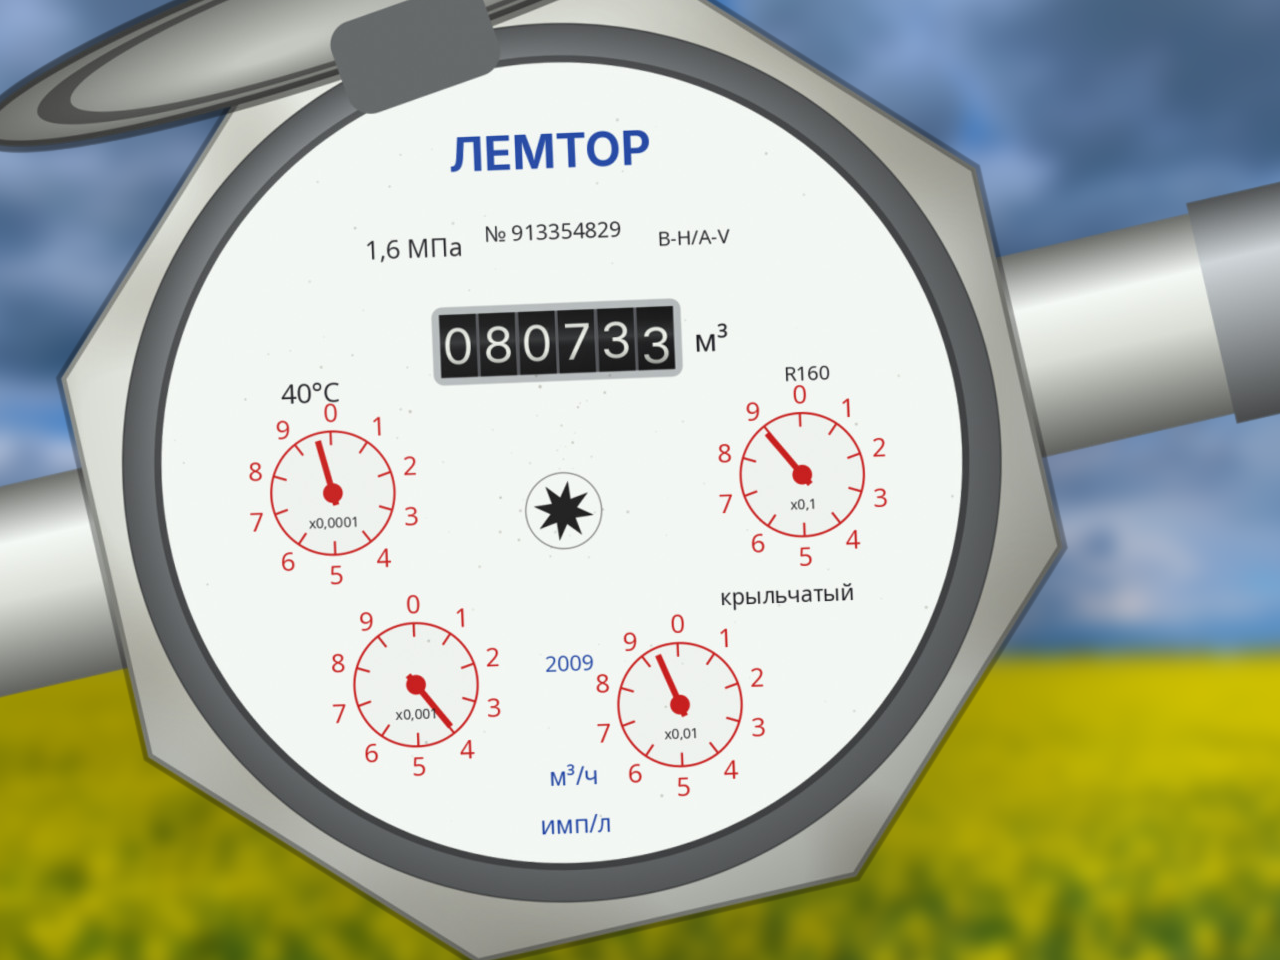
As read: value=80732.8939 unit=m³
